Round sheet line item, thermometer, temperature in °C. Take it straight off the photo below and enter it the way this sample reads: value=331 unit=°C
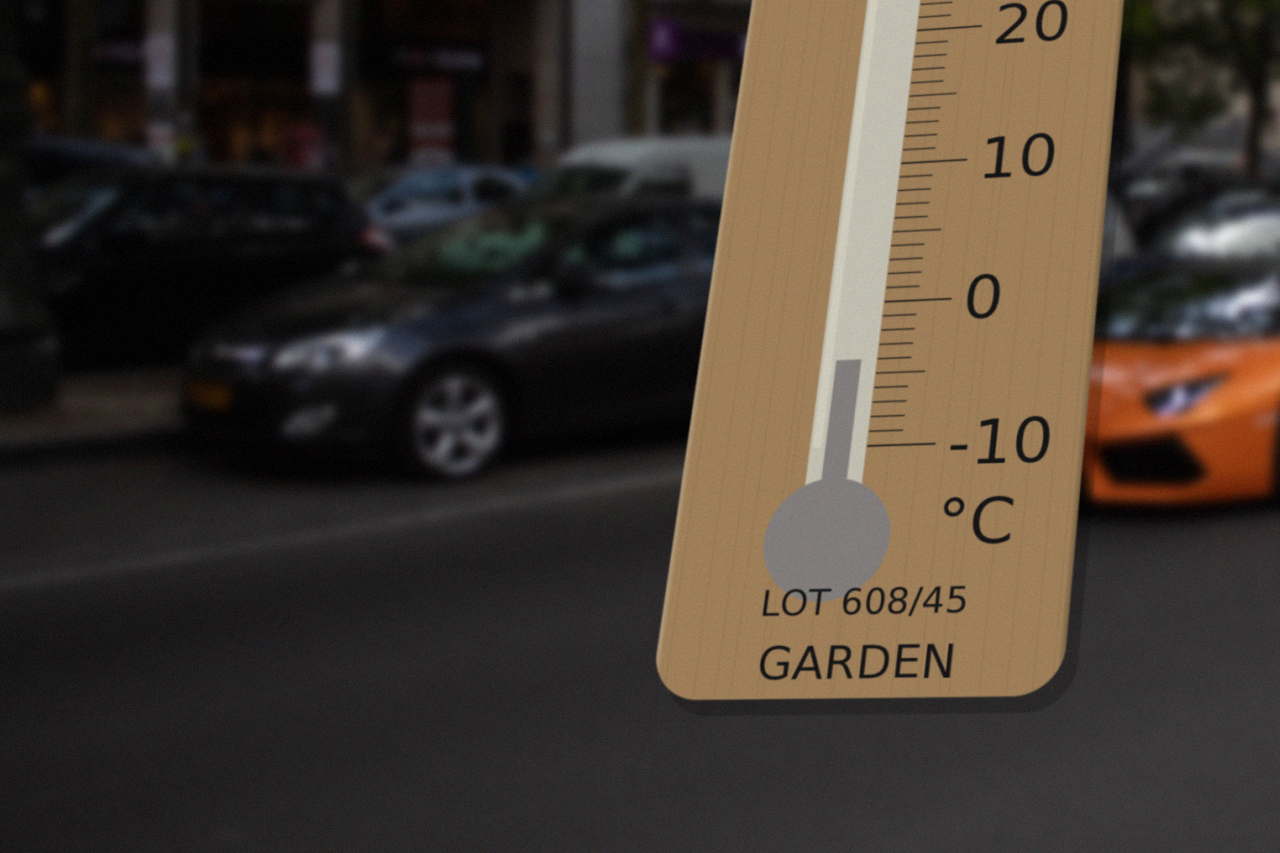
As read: value=-4 unit=°C
